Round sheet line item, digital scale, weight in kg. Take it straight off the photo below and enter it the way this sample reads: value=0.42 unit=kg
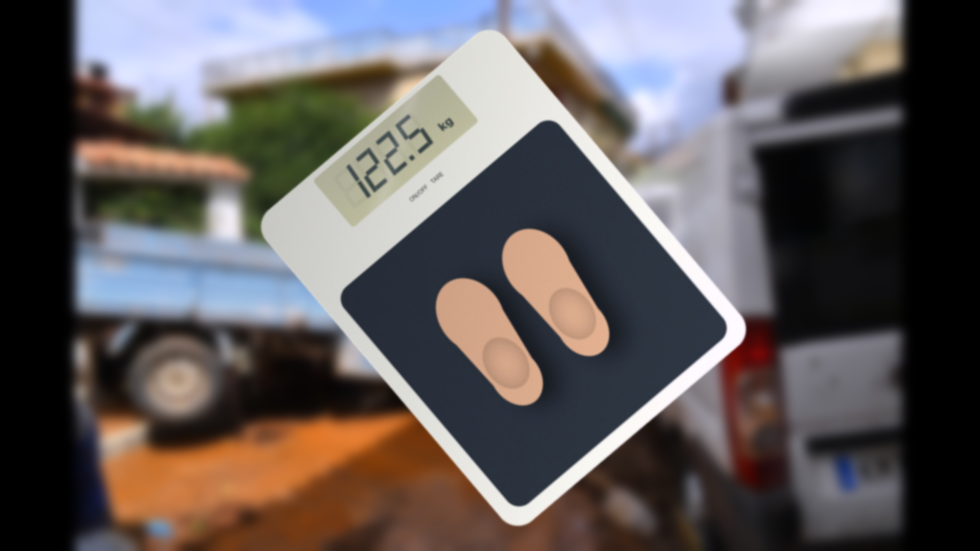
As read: value=122.5 unit=kg
